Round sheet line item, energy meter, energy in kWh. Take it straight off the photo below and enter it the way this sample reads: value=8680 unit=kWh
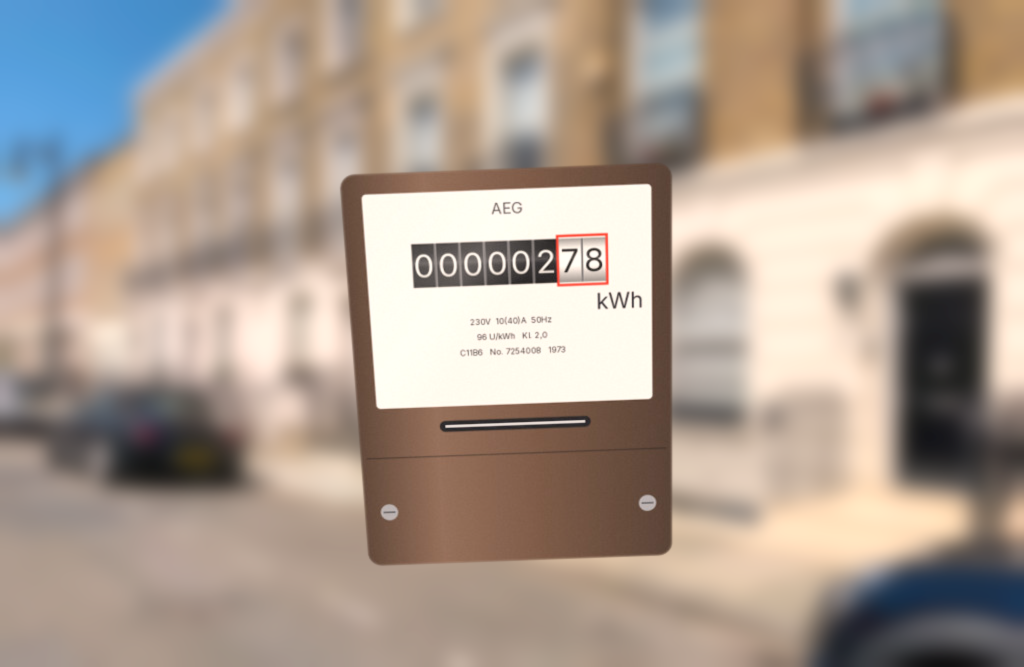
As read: value=2.78 unit=kWh
